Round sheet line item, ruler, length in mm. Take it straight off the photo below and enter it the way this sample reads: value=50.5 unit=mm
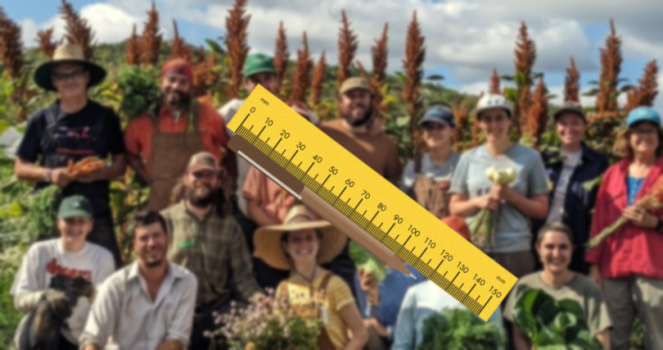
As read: value=115 unit=mm
